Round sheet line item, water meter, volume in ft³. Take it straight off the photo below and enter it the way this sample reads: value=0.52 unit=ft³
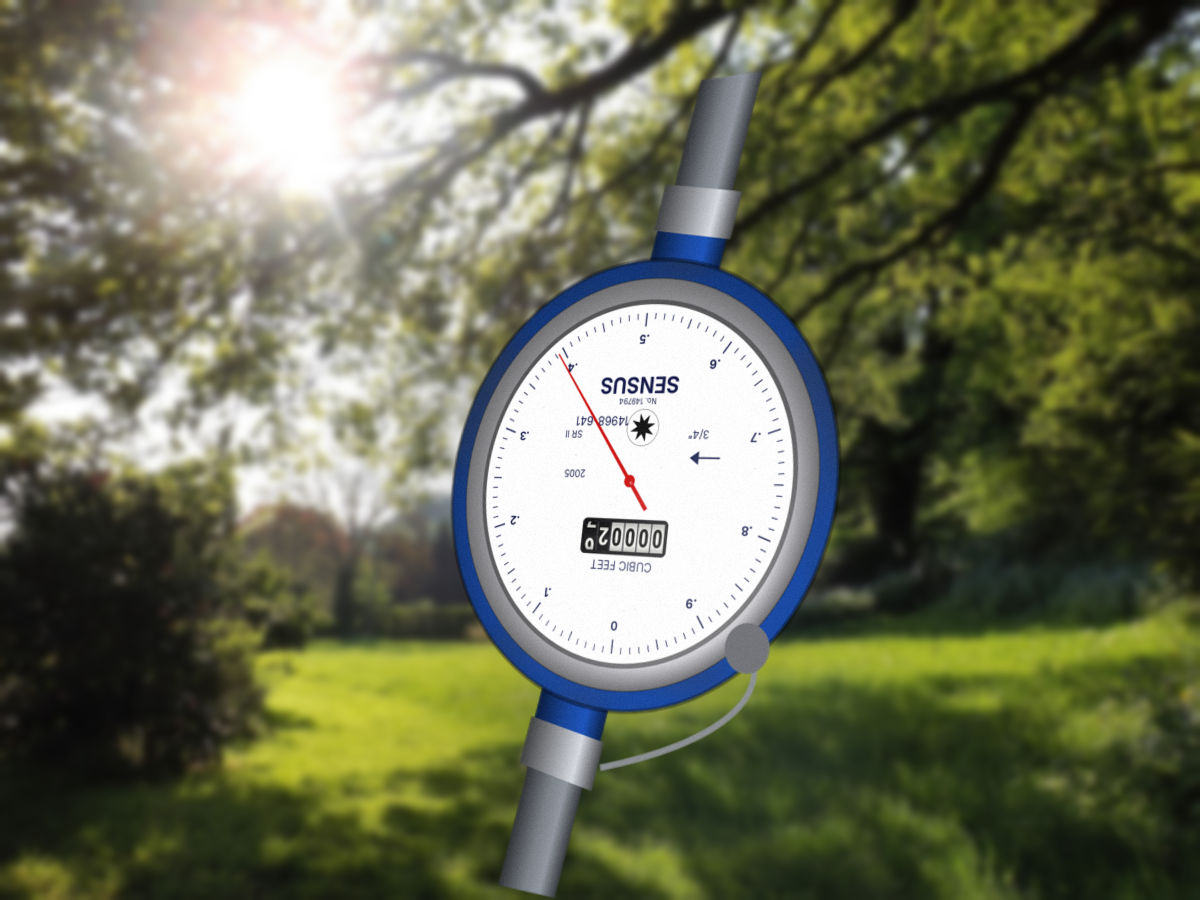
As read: value=26.39 unit=ft³
